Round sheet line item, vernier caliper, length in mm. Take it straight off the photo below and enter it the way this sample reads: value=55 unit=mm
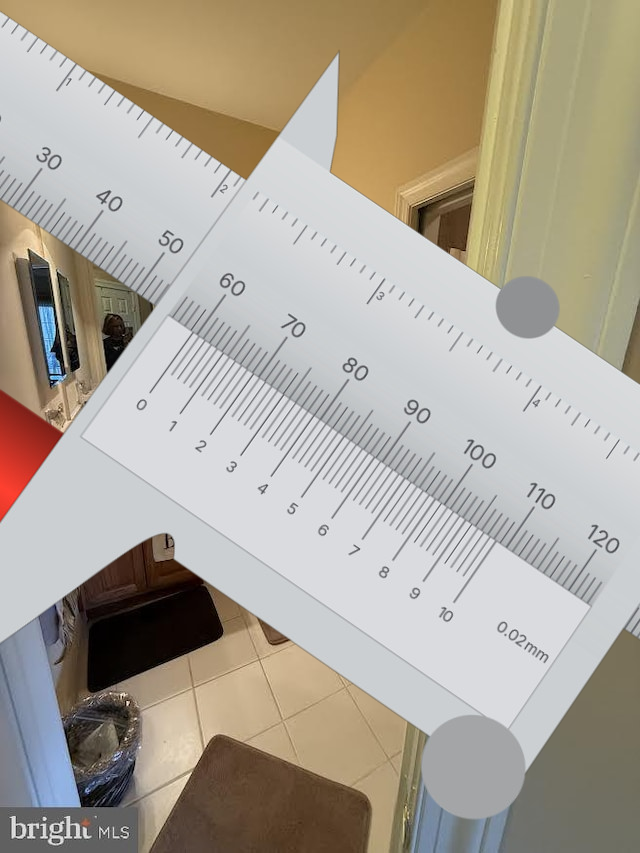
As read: value=59.4 unit=mm
